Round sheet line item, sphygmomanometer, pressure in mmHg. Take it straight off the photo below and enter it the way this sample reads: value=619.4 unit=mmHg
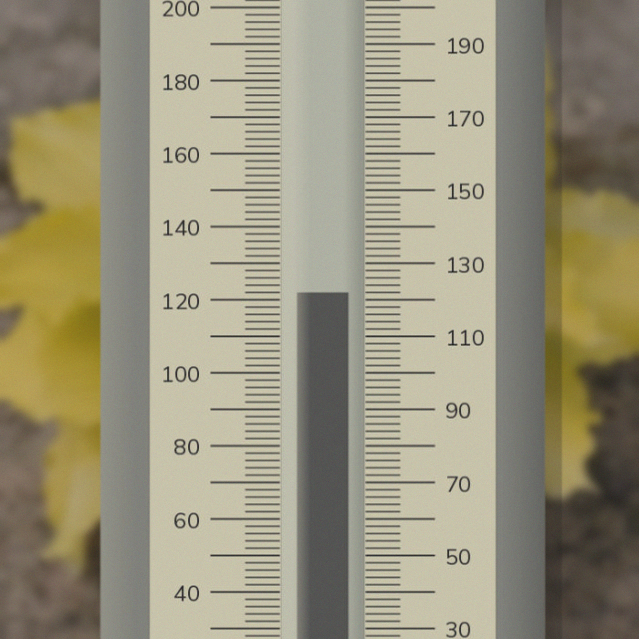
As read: value=122 unit=mmHg
